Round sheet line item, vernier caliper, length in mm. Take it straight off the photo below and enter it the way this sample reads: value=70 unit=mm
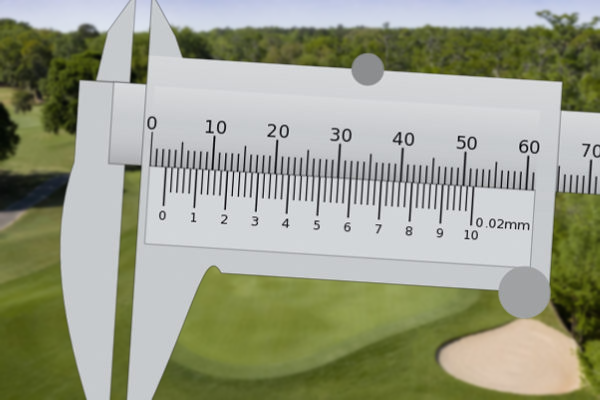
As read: value=2.6 unit=mm
